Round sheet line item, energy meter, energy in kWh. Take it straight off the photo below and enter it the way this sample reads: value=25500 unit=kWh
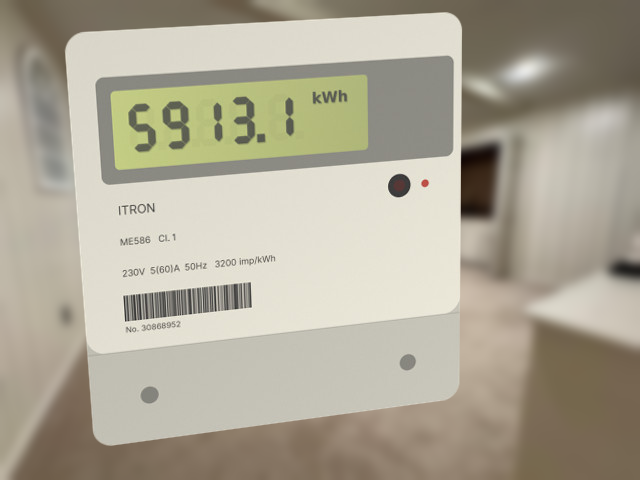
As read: value=5913.1 unit=kWh
